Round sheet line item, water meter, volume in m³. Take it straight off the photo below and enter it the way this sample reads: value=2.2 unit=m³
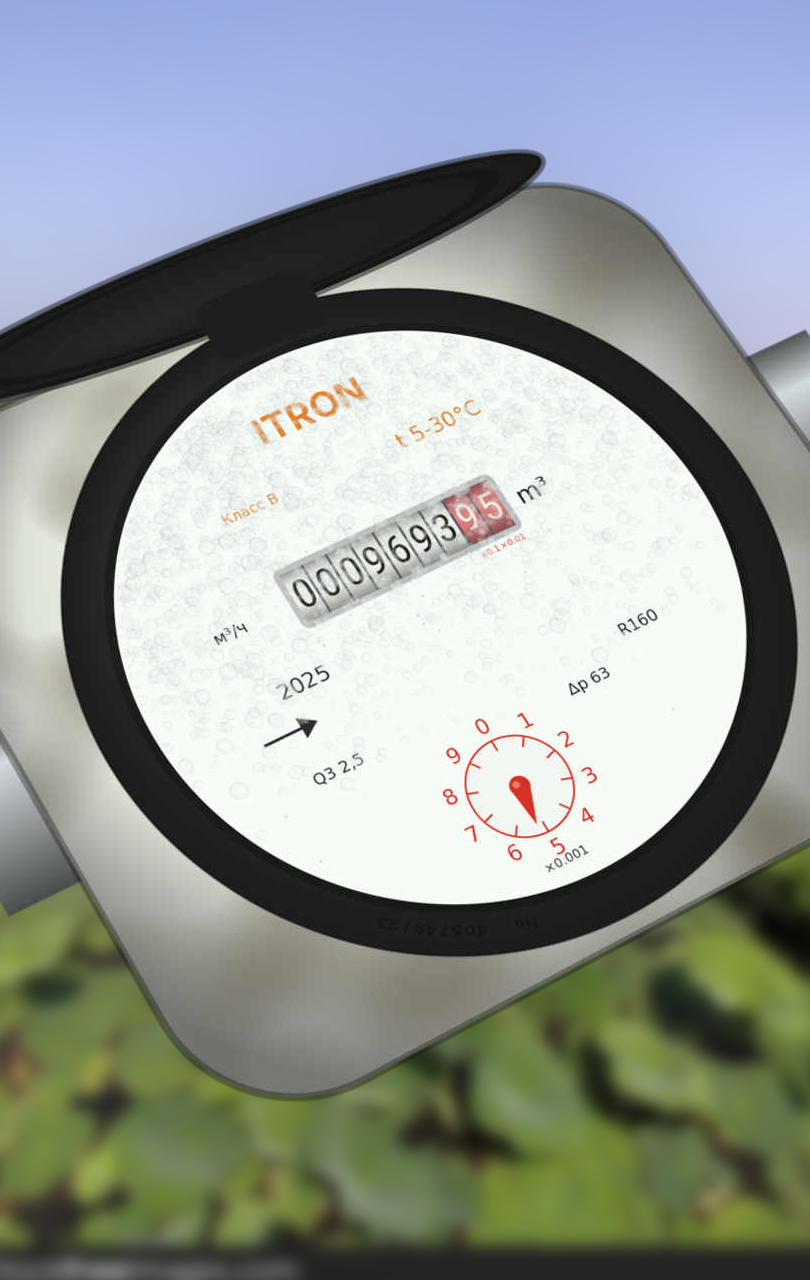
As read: value=9693.955 unit=m³
